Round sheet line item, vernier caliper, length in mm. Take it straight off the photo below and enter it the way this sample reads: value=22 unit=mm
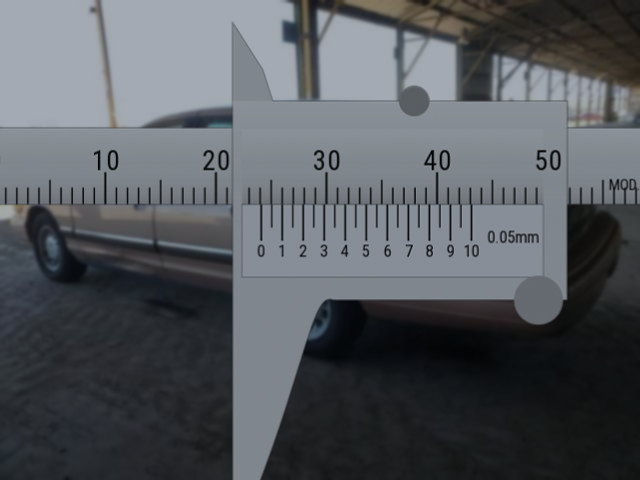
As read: value=24.1 unit=mm
